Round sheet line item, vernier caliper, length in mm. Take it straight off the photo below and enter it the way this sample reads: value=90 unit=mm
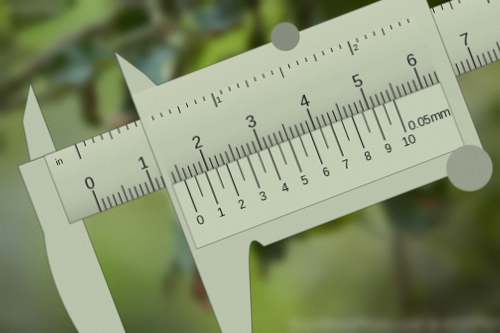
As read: value=15.6 unit=mm
